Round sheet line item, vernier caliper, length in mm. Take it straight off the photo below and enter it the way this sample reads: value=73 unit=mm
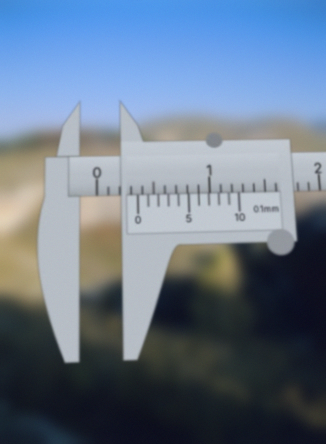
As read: value=3.6 unit=mm
